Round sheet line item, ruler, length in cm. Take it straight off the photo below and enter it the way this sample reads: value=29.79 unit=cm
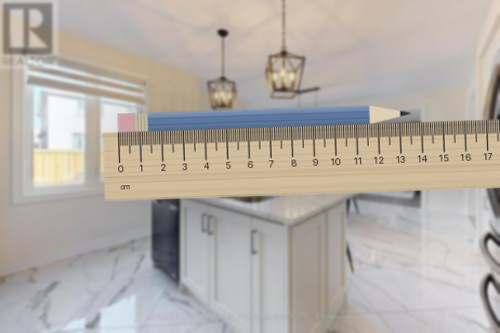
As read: value=13.5 unit=cm
